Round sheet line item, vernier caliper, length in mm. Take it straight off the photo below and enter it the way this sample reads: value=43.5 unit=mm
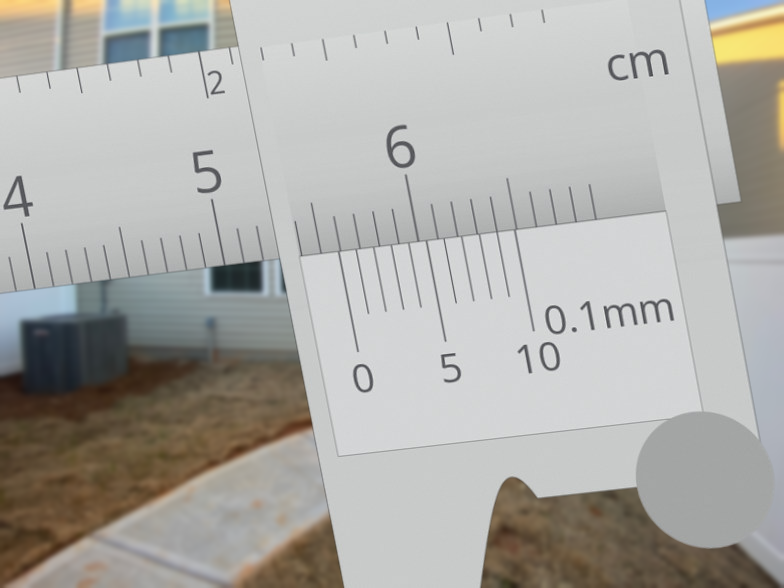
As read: value=55.9 unit=mm
